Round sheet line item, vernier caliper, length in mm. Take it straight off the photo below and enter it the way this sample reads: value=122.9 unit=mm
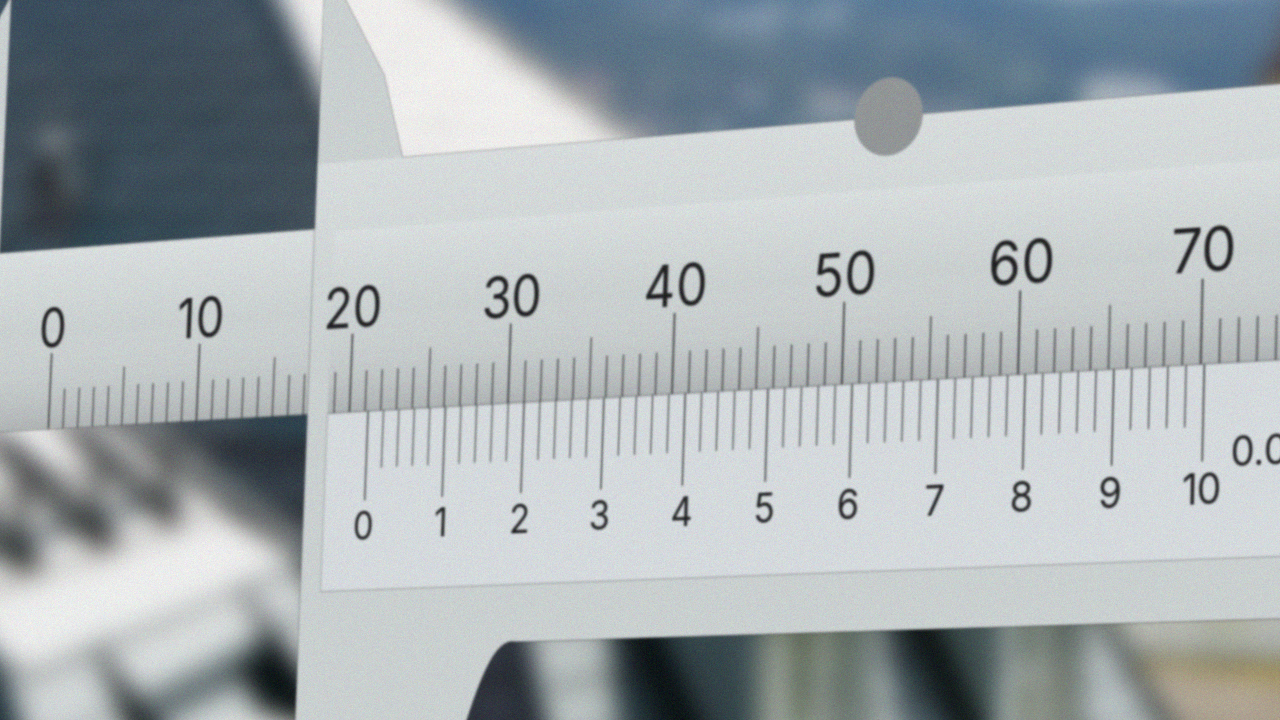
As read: value=21.2 unit=mm
